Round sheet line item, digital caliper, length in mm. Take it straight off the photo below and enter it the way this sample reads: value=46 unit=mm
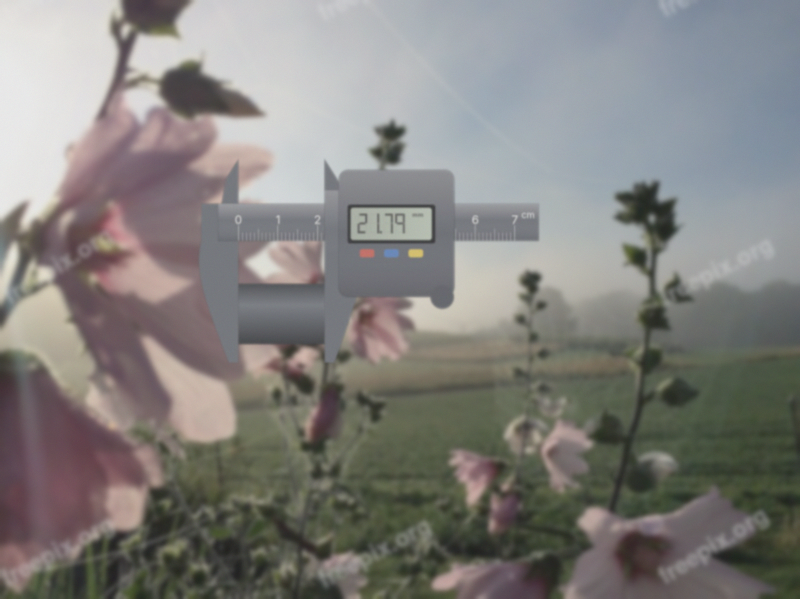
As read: value=21.79 unit=mm
